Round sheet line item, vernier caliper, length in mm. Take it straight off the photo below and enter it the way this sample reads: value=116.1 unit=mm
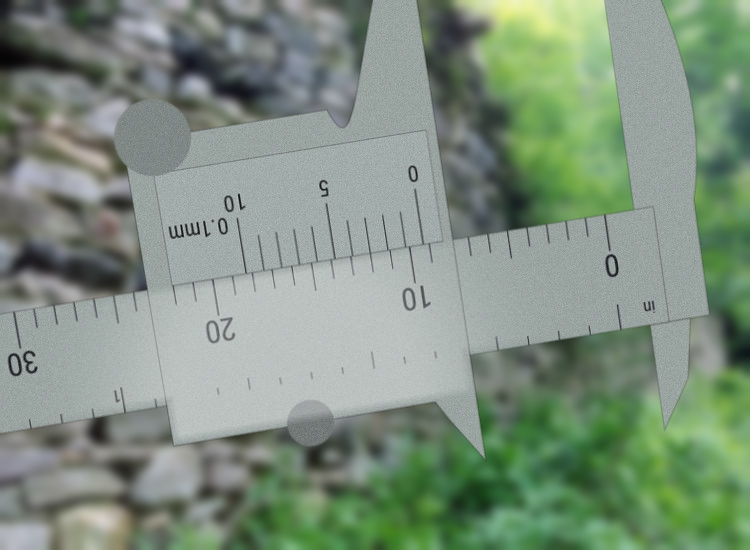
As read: value=9.3 unit=mm
